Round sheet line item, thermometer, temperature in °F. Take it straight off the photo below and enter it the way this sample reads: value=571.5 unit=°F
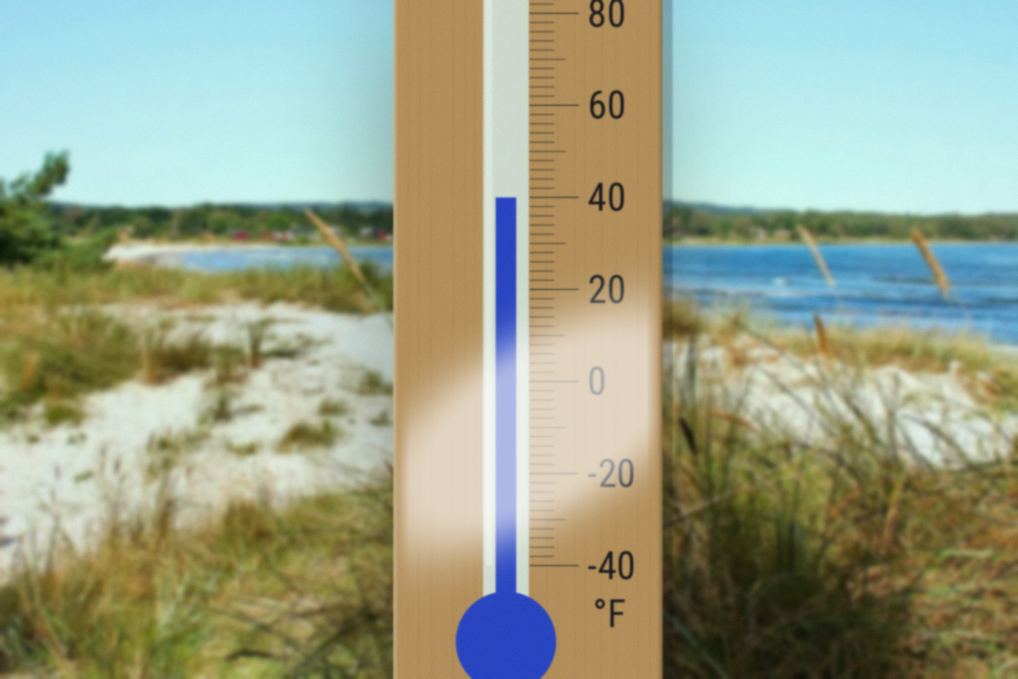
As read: value=40 unit=°F
